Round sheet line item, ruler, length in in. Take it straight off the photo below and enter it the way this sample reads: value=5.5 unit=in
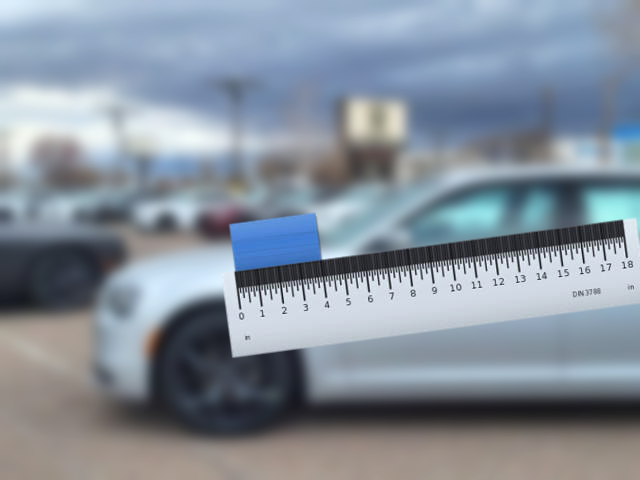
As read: value=4 unit=in
